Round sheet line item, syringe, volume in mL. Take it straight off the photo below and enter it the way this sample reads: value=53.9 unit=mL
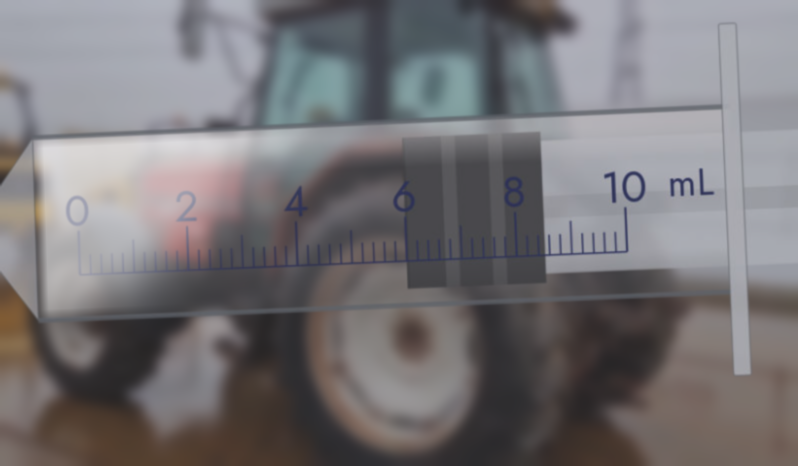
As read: value=6 unit=mL
